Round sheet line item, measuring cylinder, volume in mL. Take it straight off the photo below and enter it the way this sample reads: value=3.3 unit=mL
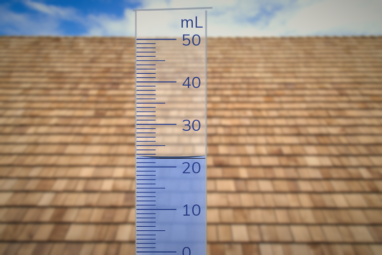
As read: value=22 unit=mL
